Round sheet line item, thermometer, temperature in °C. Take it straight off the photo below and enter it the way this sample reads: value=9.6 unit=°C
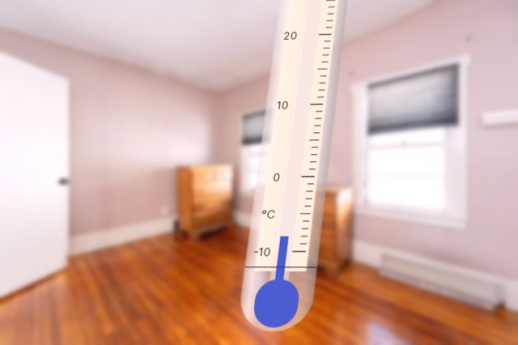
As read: value=-8 unit=°C
